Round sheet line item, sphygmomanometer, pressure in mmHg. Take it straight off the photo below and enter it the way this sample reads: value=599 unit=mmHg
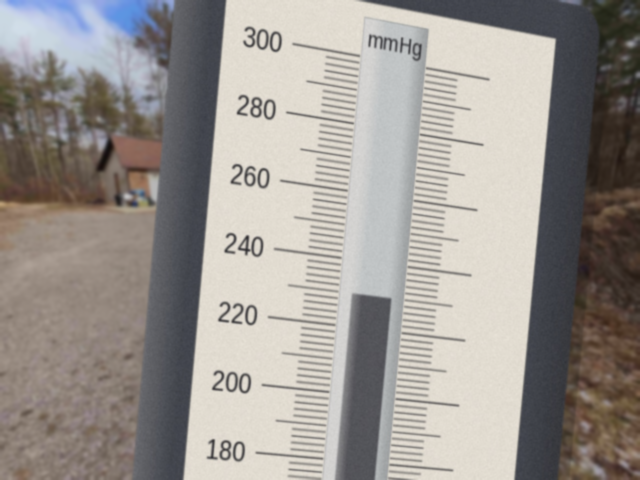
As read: value=230 unit=mmHg
